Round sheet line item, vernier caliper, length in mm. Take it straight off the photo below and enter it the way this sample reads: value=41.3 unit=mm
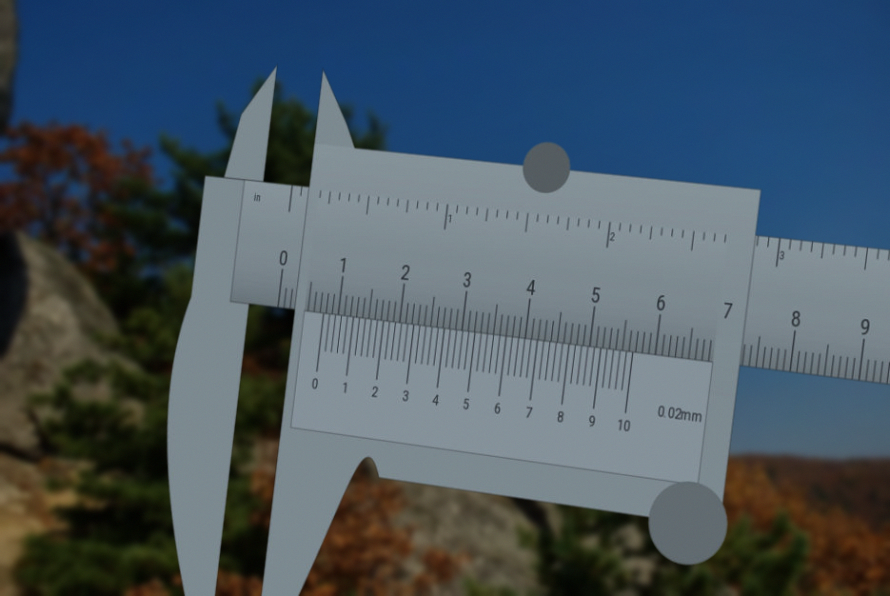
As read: value=7.6 unit=mm
